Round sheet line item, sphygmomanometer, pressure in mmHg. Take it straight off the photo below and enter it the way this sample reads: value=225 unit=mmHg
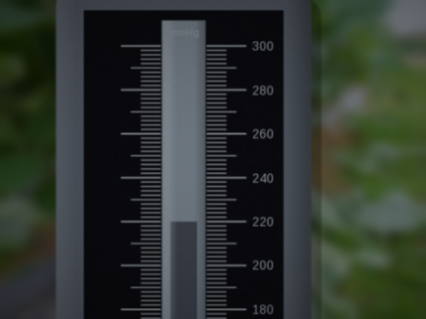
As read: value=220 unit=mmHg
